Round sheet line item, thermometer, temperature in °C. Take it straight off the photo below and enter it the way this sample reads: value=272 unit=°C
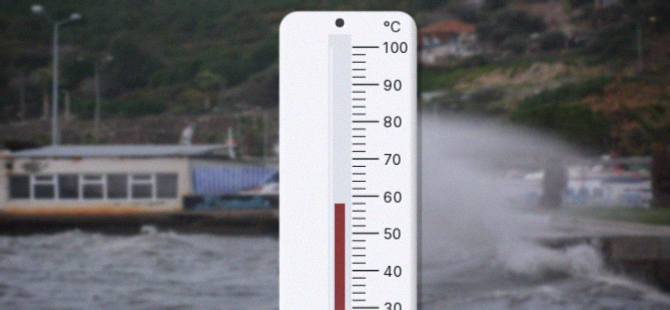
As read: value=58 unit=°C
